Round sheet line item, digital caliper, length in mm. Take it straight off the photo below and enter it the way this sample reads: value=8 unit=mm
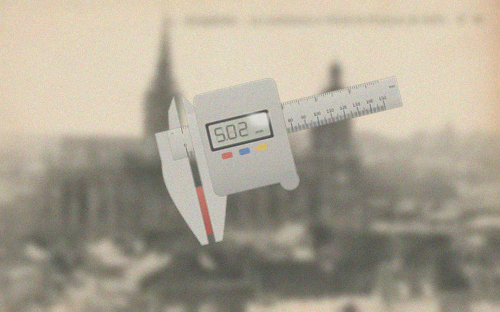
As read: value=5.02 unit=mm
